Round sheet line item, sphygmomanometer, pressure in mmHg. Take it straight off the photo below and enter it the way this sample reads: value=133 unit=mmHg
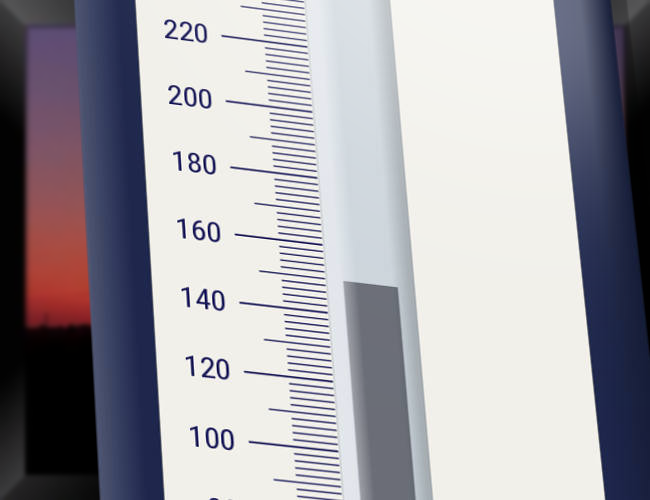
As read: value=150 unit=mmHg
